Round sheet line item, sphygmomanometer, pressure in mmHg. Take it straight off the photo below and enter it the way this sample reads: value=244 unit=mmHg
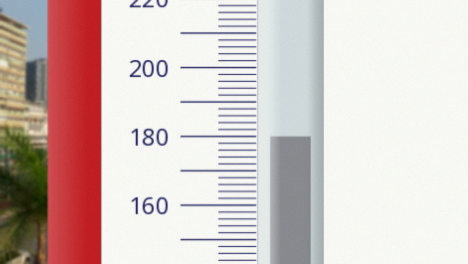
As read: value=180 unit=mmHg
